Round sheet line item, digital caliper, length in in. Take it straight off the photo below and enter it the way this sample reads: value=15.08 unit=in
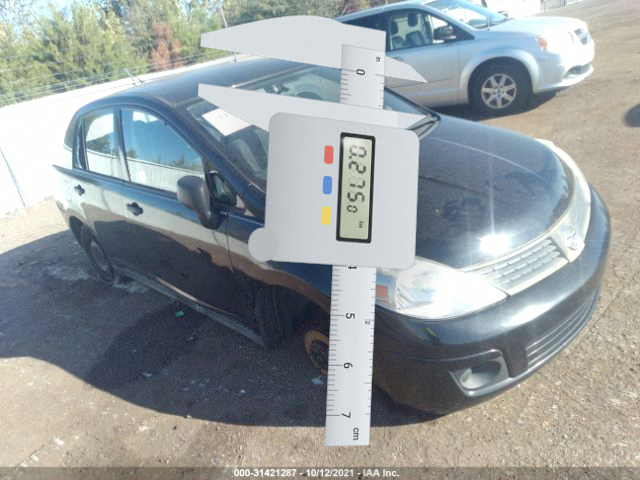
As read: value=0.2750 unit=in
